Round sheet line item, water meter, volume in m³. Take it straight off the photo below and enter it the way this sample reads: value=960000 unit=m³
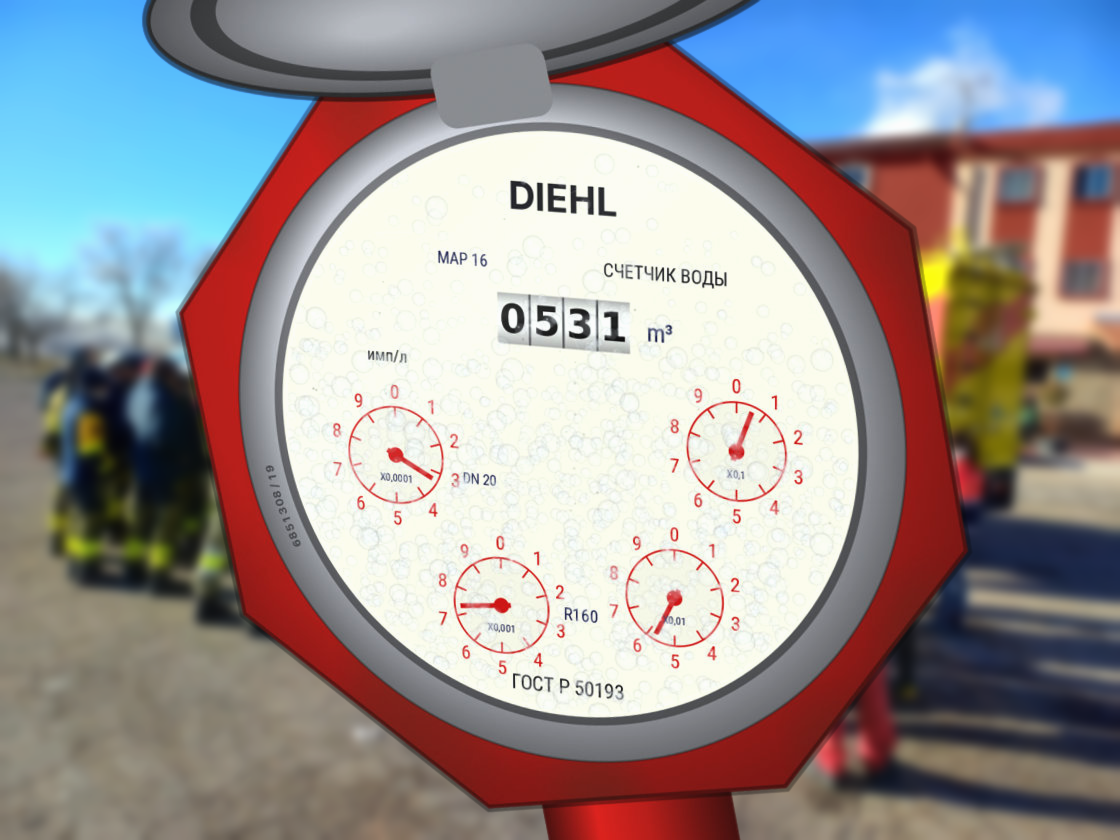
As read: value=531.0573 unit=m³
